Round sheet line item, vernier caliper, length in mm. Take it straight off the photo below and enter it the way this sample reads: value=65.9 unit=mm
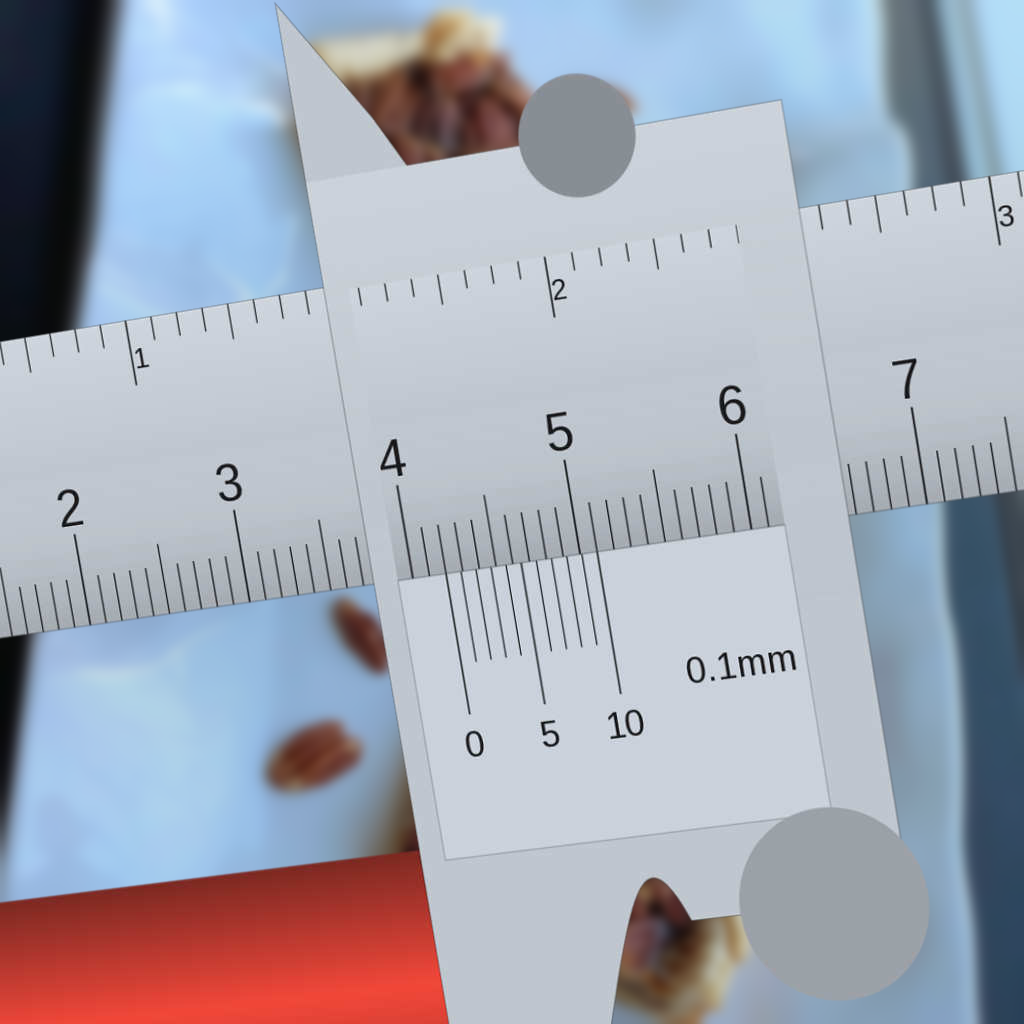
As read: value=42.0 unit=mm
